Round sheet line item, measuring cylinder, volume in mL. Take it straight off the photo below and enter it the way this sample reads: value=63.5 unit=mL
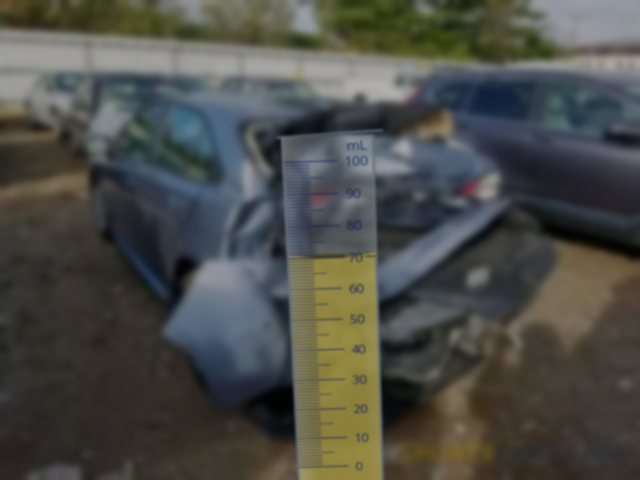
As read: value=70 unit=mL
